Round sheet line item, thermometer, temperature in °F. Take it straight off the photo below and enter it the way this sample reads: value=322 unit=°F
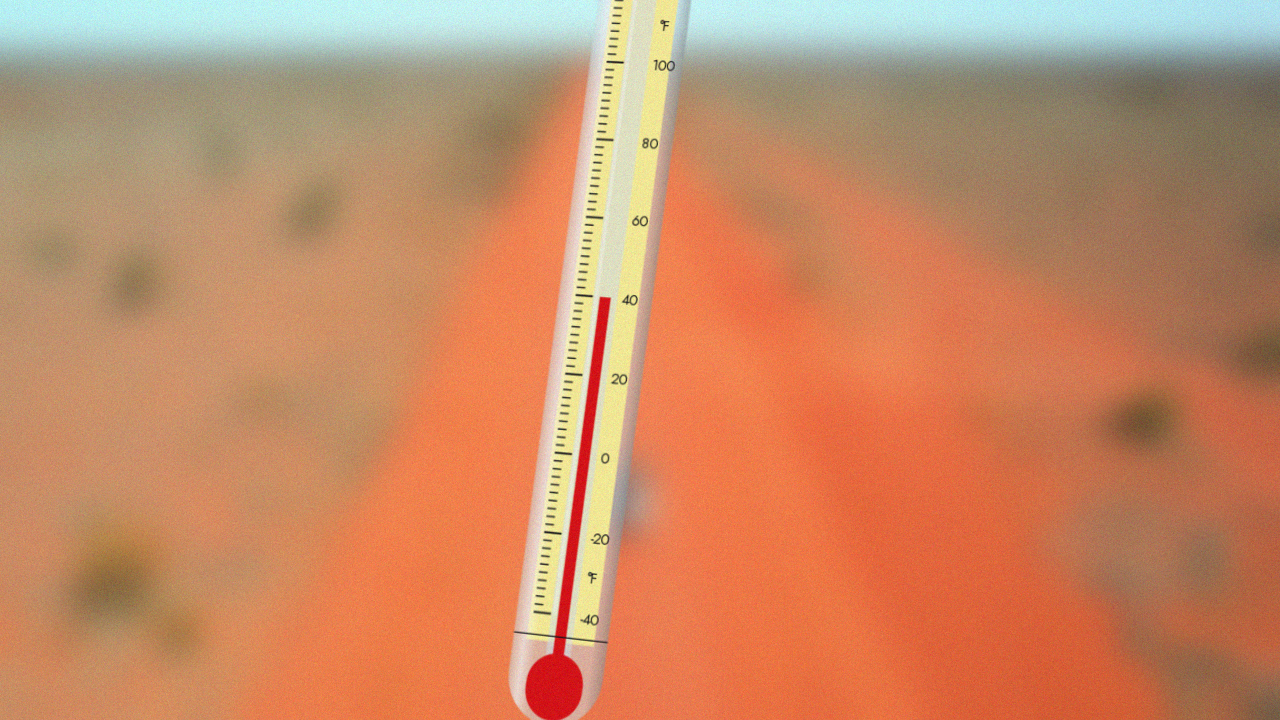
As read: value=40 unit=°F
